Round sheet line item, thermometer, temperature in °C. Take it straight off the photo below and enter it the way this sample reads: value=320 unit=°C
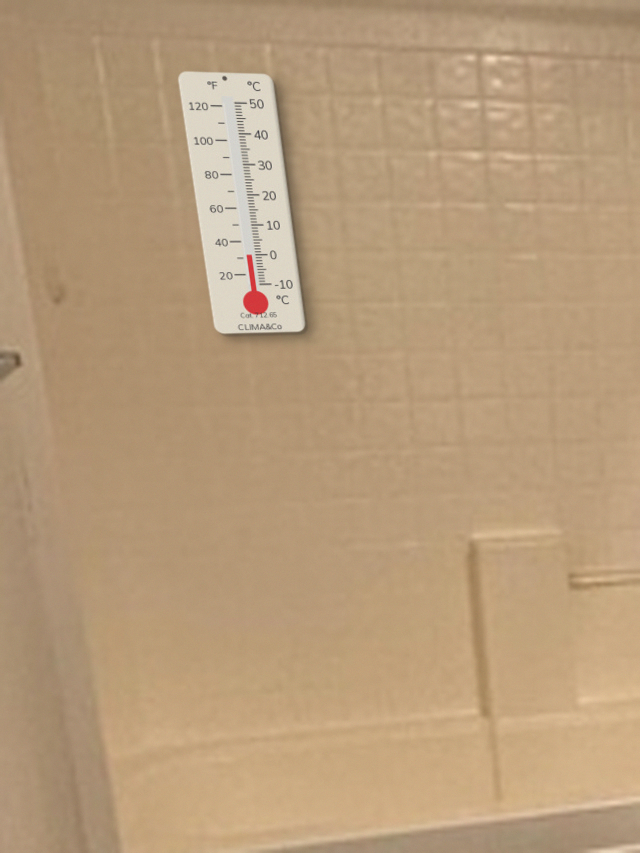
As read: value=0 unit=°C
